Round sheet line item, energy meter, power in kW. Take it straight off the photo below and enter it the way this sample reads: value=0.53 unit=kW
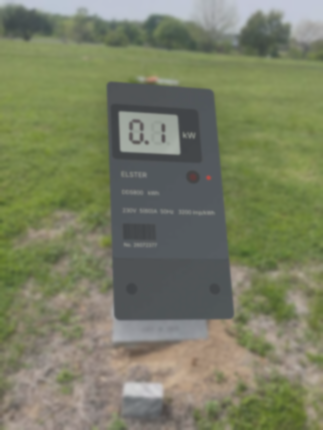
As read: value=0.1 unit=kW
